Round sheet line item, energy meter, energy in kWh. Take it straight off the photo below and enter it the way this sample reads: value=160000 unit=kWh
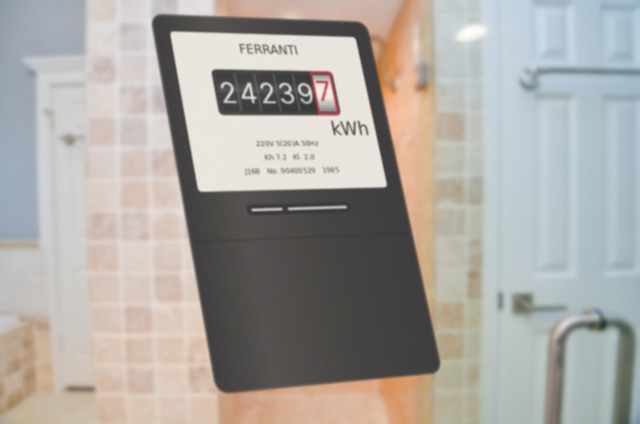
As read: value=24239.7 unit=kWh
